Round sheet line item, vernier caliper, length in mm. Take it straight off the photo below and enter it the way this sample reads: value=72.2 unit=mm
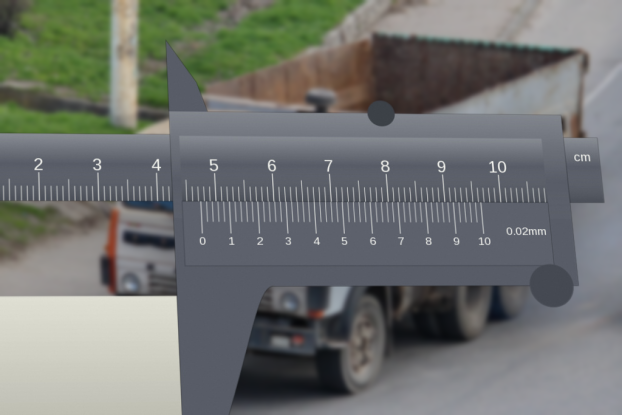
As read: value=47.4 unit=mm
